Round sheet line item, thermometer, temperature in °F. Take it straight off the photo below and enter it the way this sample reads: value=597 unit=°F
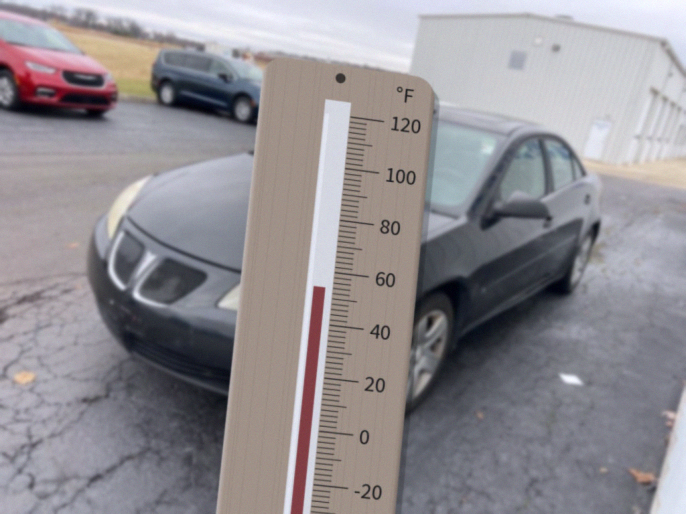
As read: value=54 unit=°F
